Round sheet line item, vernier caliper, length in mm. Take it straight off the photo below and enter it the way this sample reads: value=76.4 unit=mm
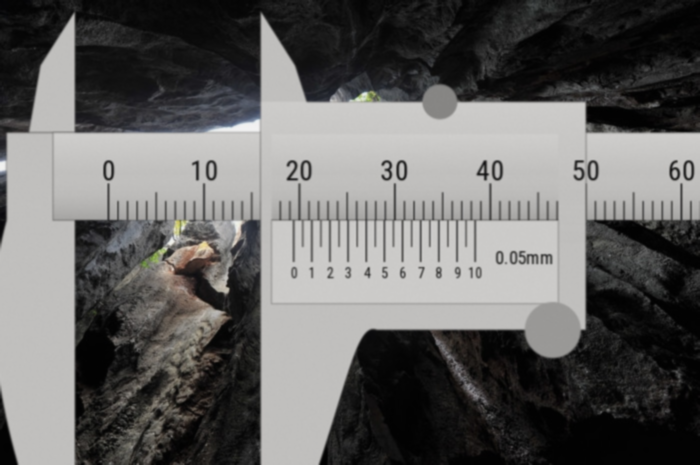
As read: value=19.4 unit=mm
